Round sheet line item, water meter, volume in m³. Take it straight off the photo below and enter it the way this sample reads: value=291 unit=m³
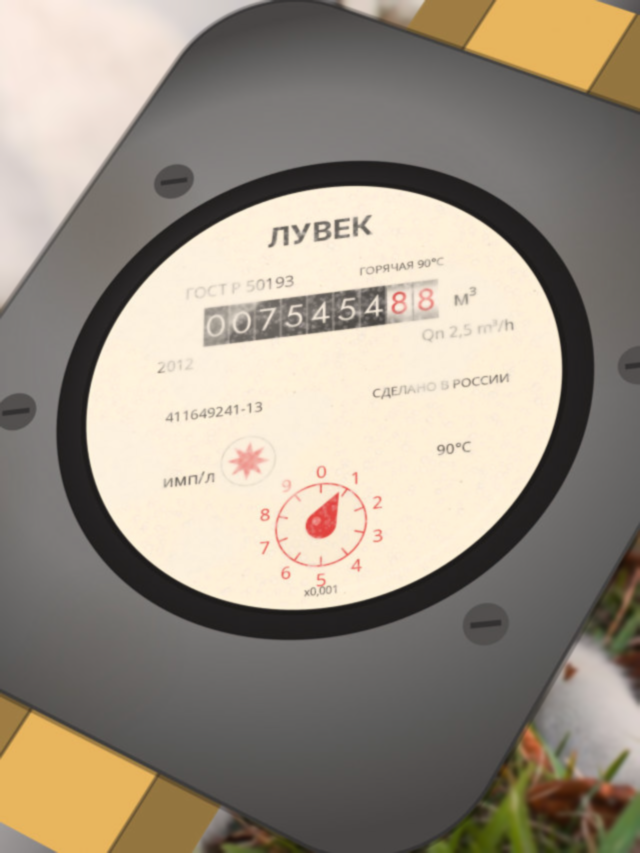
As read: value=75454.880 unit=m³
